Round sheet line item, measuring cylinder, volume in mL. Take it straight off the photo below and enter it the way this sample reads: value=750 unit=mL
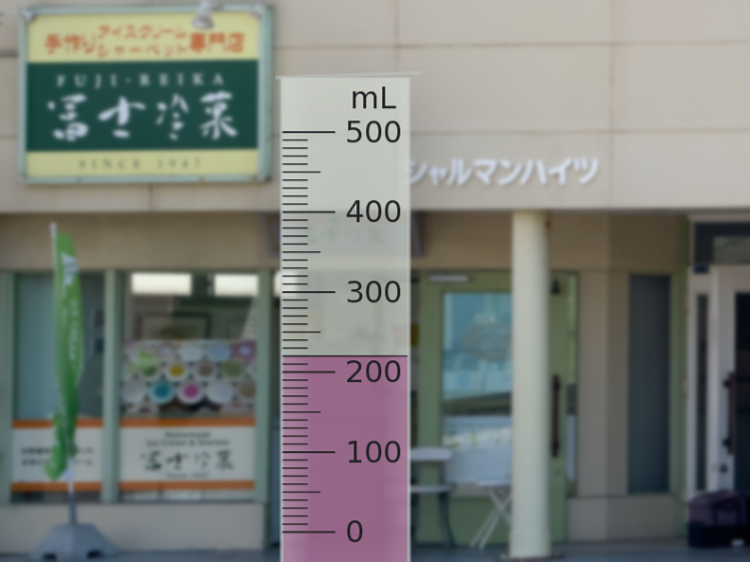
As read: value=220 unit=mL
